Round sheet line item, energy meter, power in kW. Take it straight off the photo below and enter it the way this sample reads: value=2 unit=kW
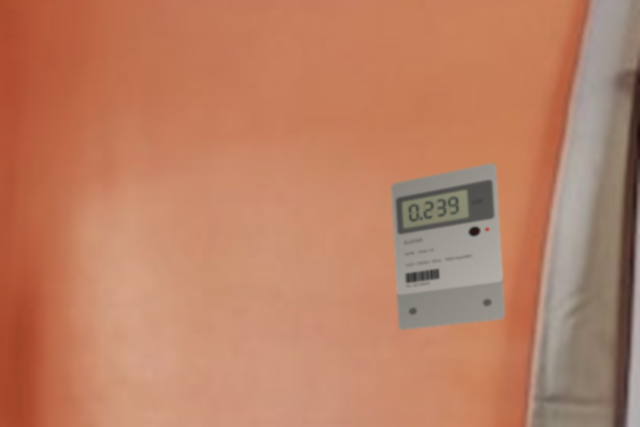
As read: value=0.239 unit=kW
